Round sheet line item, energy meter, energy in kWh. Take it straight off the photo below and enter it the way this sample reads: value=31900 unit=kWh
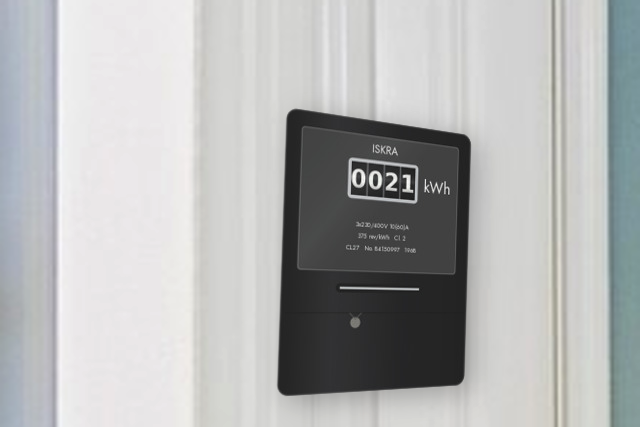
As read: value=21 unit=kWh
